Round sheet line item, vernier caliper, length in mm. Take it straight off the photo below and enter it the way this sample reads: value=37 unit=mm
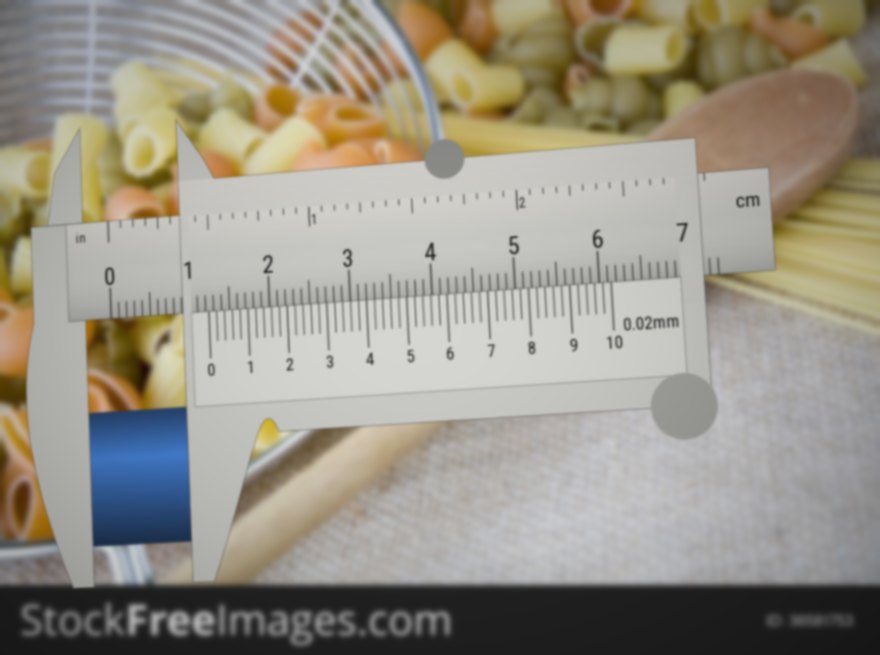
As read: value=12.4 unit=mm
